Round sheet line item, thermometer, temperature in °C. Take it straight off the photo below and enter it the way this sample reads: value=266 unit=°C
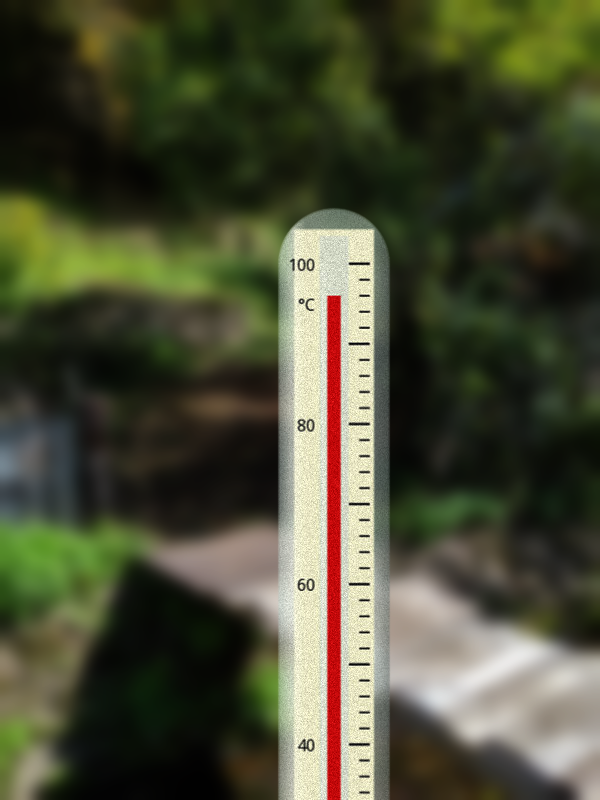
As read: value=96 unit=°C
